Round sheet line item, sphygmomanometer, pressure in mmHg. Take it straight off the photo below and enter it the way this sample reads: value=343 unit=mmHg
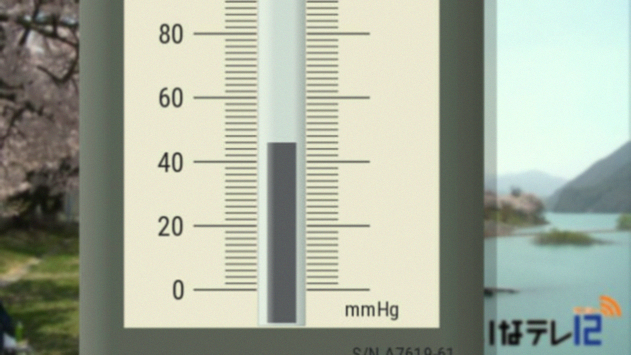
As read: value=46 unit=mmHg
